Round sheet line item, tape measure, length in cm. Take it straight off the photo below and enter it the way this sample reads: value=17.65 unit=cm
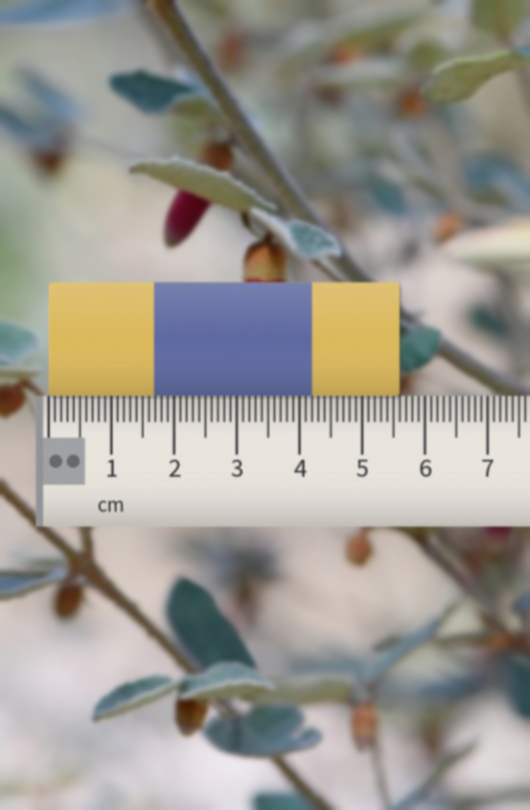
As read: value=5.6 unit=cm
